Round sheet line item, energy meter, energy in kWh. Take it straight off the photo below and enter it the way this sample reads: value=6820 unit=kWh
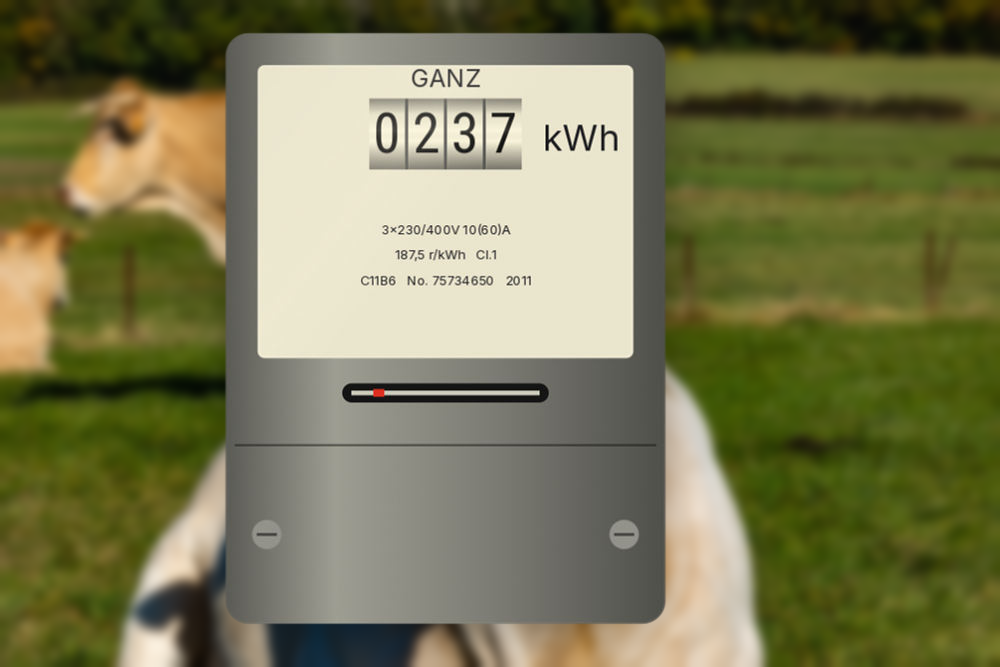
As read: value=237 unit=kWh
